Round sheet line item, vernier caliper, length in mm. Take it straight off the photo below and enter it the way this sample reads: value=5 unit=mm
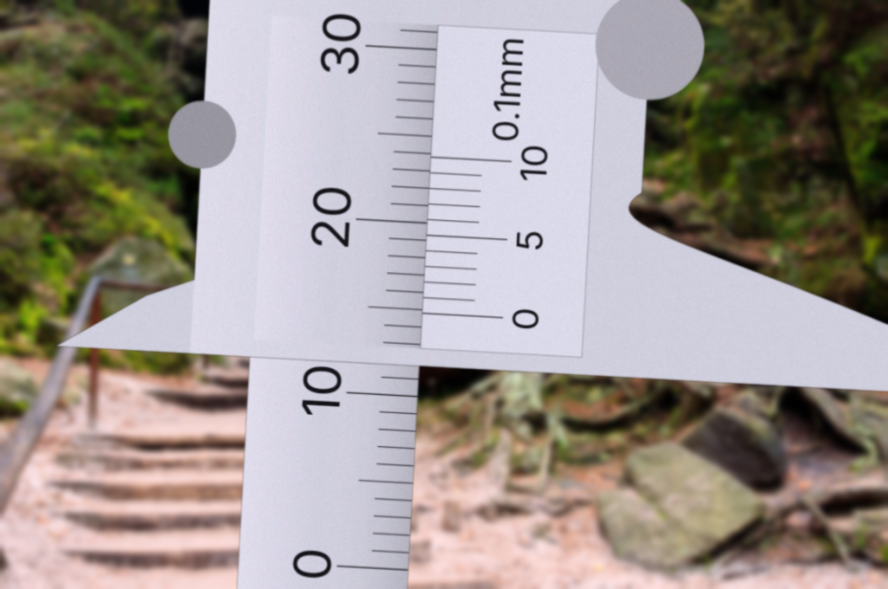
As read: value=14.8 unit=mm
